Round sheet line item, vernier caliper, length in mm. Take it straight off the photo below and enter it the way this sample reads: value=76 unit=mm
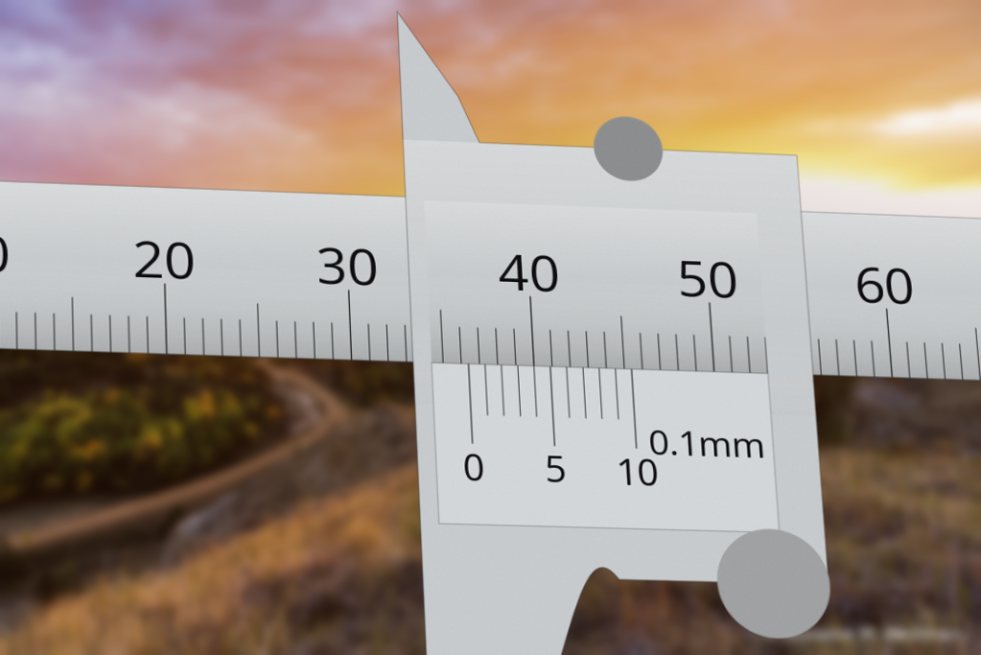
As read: value=36.4 unit=mm
